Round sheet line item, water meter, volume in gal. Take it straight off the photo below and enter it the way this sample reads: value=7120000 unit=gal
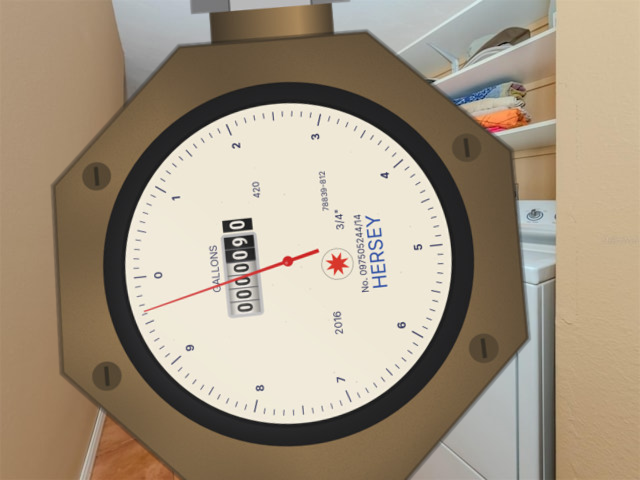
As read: value=89.6 unit=gal
